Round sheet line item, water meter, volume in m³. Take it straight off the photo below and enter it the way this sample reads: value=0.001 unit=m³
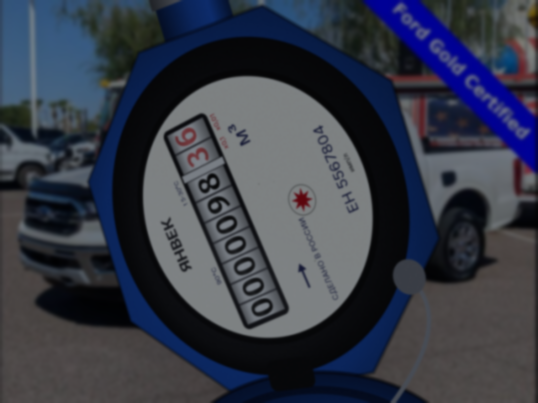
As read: value=98.36 unit=m³
